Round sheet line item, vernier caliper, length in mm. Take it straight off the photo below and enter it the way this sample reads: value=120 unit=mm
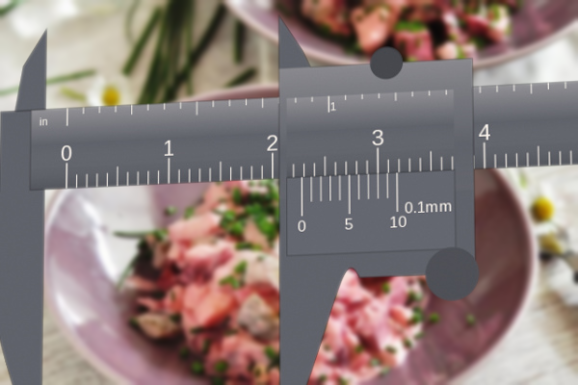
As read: value=22.8 unit=mm
